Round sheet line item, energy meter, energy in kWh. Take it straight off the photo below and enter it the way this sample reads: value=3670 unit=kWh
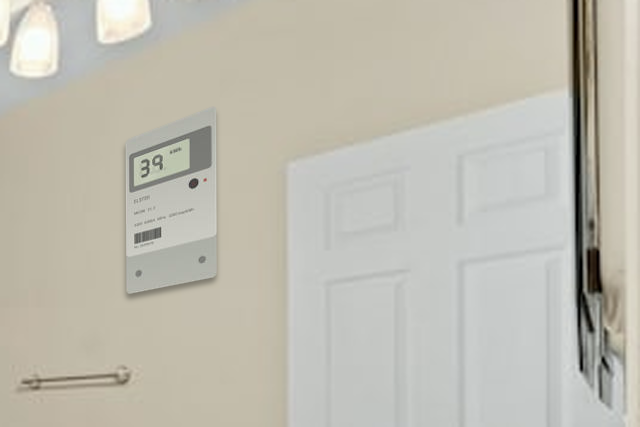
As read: value=39 unit=kWh
